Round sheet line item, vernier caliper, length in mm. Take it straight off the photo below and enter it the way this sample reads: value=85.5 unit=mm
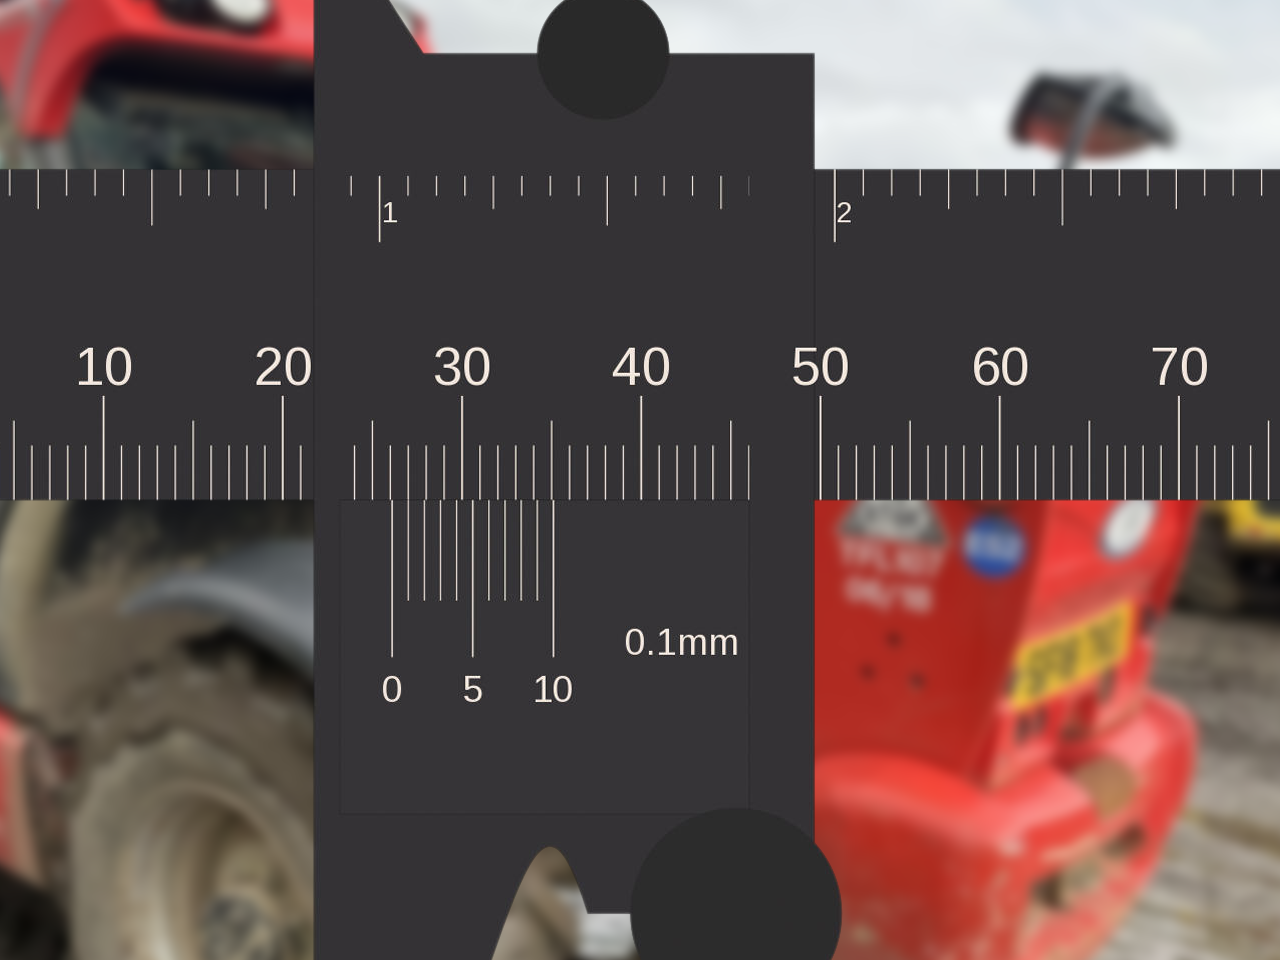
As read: value=26.1 unit=mm
